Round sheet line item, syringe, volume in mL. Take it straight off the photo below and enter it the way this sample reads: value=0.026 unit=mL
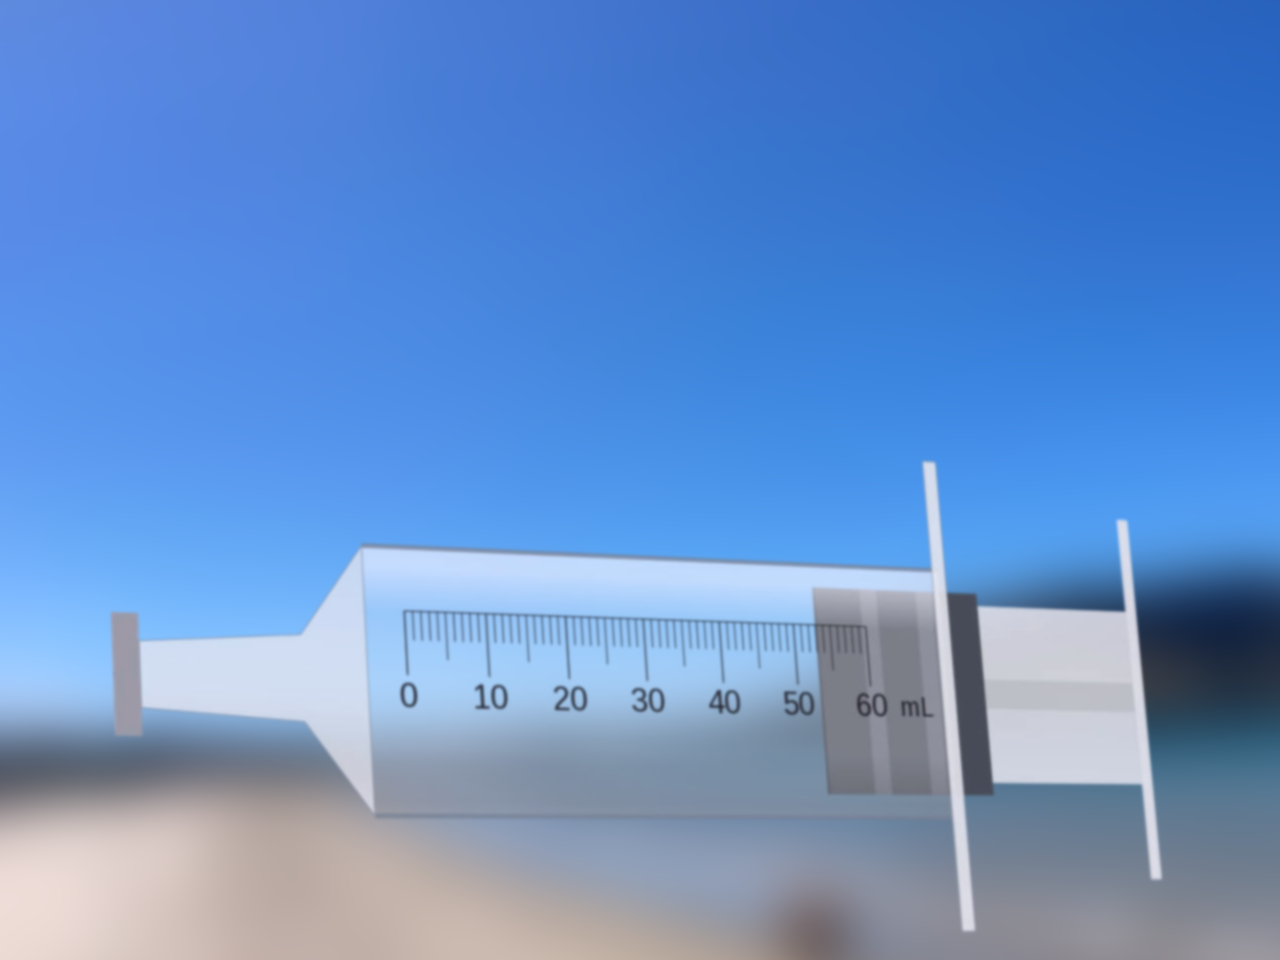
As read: value=53 unit=mL
